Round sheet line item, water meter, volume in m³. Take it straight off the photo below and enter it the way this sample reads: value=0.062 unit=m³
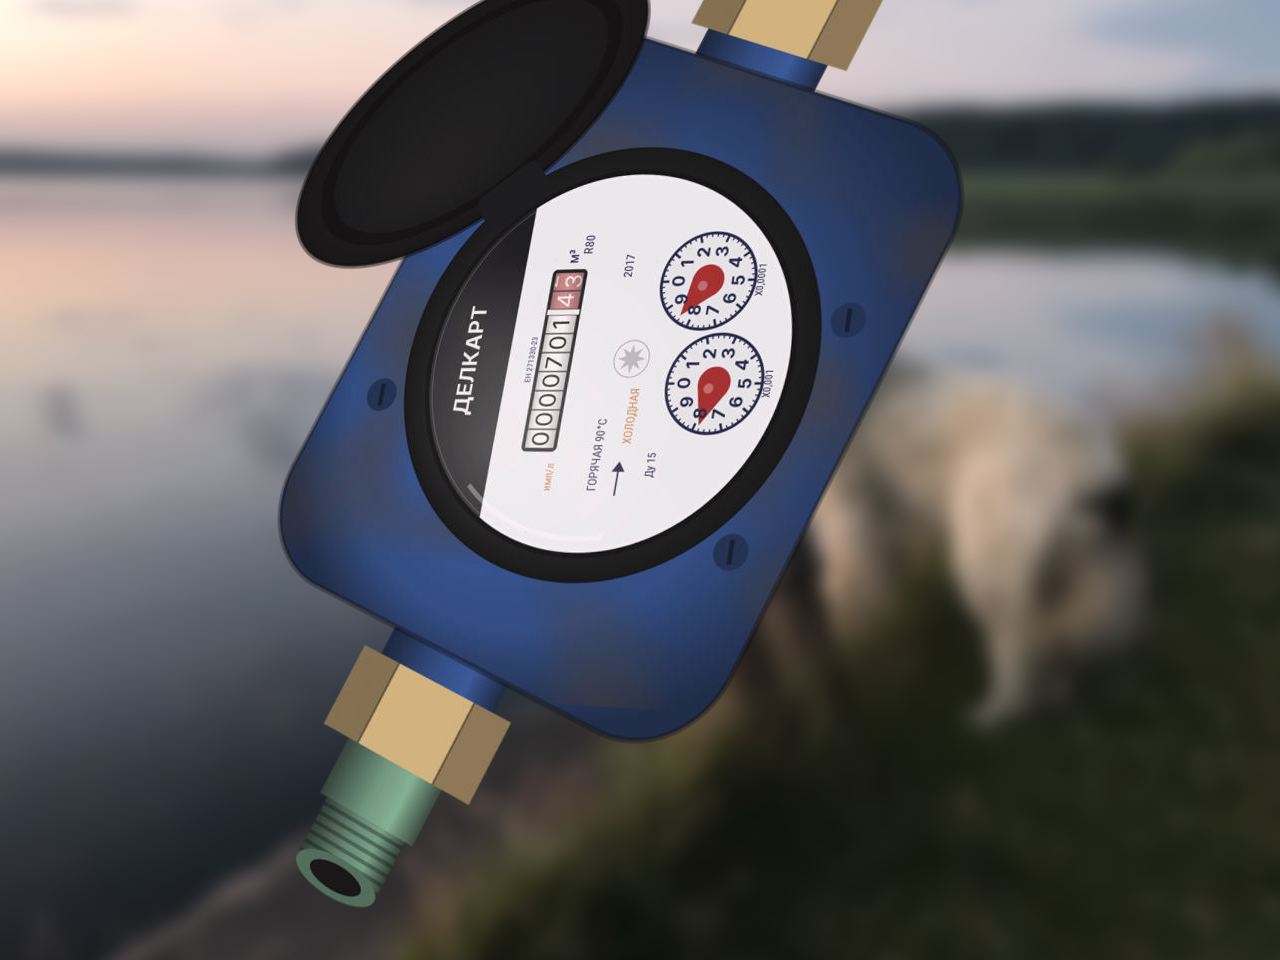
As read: value=701.4278 unit=m³
